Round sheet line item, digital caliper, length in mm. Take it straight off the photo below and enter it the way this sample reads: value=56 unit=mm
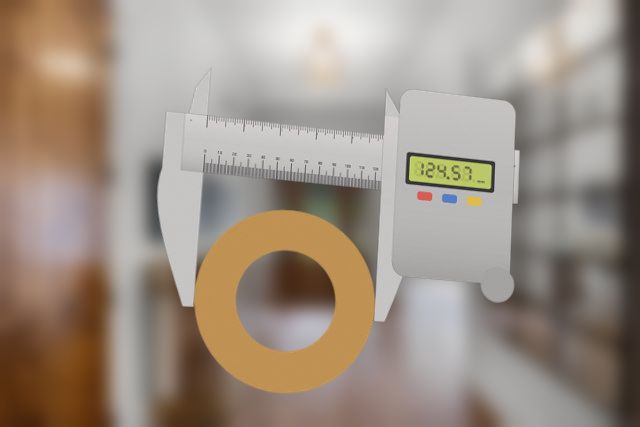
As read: value=124.57 unit=mm
